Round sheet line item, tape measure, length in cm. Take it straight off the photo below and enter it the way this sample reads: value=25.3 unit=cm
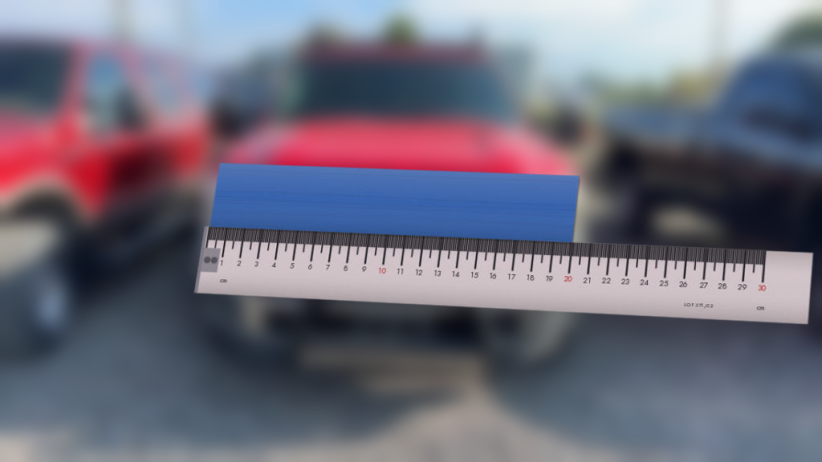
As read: value=20 unit=cm
